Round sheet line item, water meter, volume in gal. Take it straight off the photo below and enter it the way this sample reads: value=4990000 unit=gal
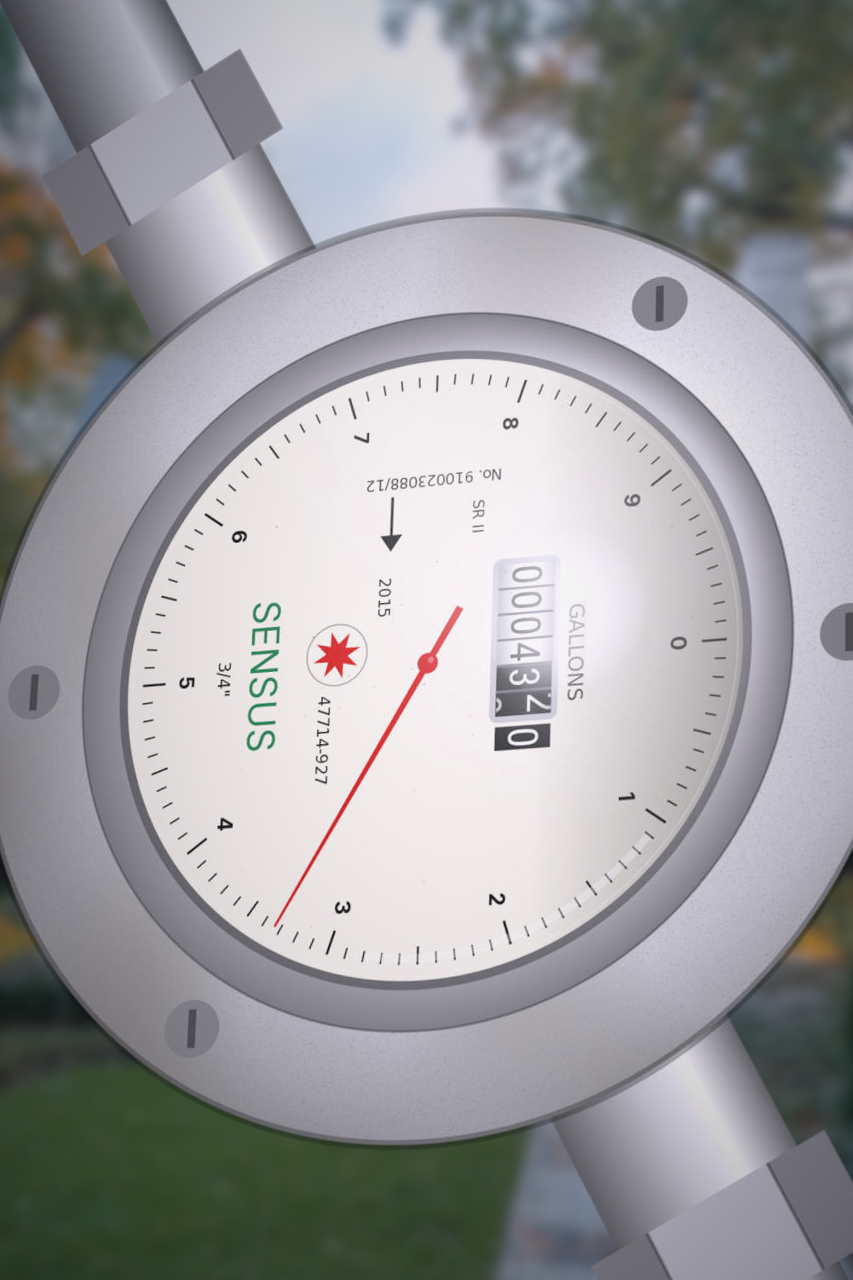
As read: value=4323.3 unit=gal
